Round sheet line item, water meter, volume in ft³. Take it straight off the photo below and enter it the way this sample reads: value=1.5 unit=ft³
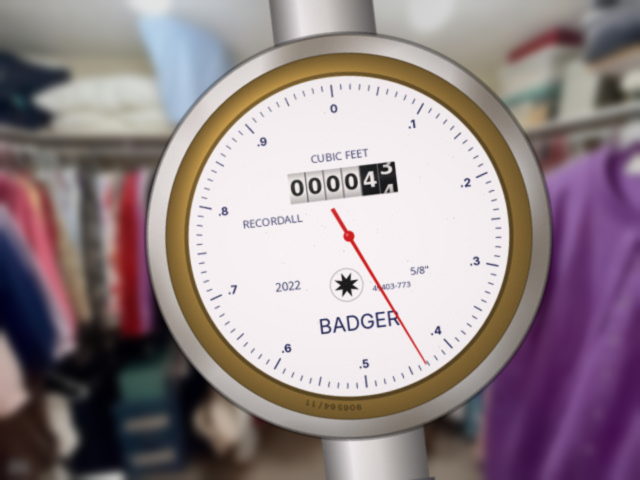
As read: value=43.43 unit=ft³
